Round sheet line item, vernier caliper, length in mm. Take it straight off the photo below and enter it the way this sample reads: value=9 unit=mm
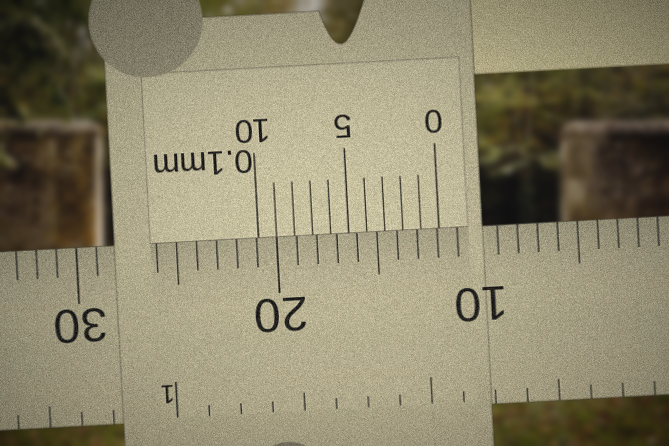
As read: value=11.9 unit=mm
